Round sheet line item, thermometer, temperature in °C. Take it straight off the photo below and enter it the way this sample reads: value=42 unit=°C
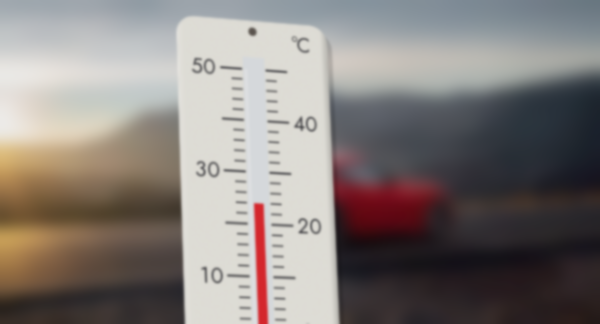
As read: value=24 unit=°C
